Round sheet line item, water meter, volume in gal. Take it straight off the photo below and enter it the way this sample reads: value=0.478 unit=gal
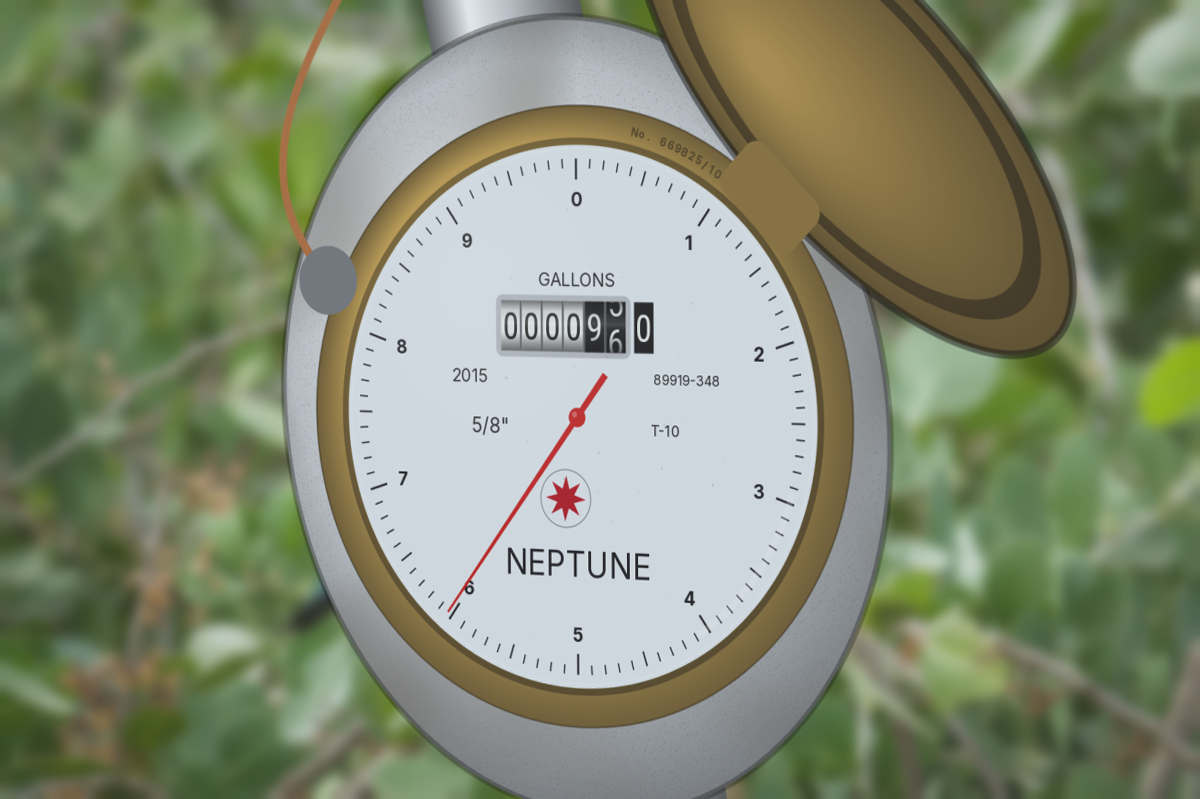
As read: value=956.0 unit=gal
